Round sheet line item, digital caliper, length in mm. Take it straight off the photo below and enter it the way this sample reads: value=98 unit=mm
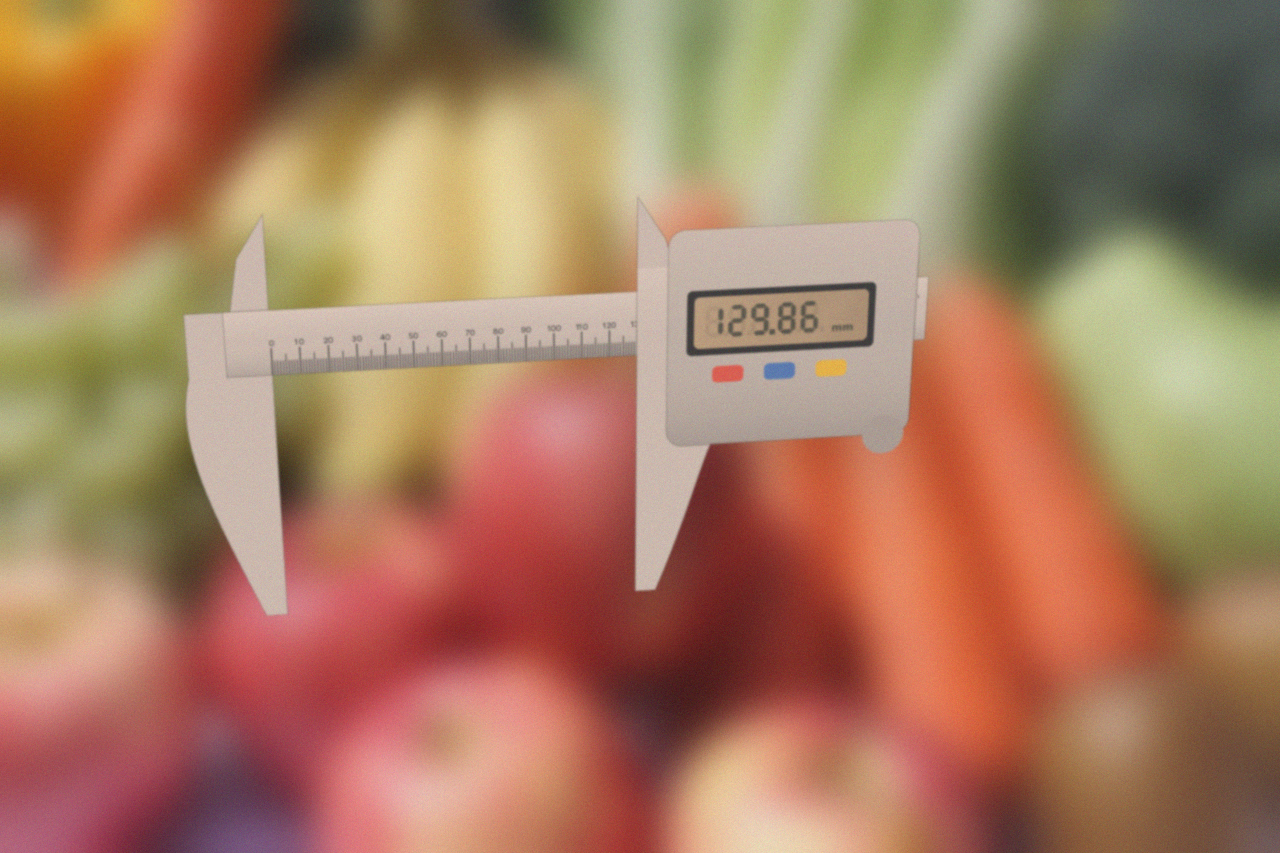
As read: value=129.86 unit=mm
